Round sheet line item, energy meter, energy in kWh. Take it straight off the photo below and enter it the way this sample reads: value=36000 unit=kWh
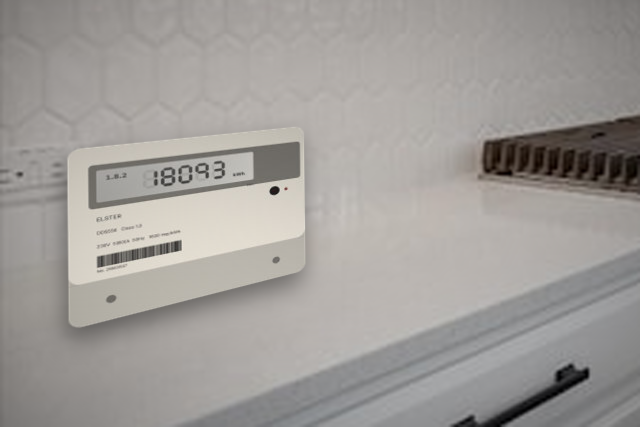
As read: value=18093 unit=kWh
